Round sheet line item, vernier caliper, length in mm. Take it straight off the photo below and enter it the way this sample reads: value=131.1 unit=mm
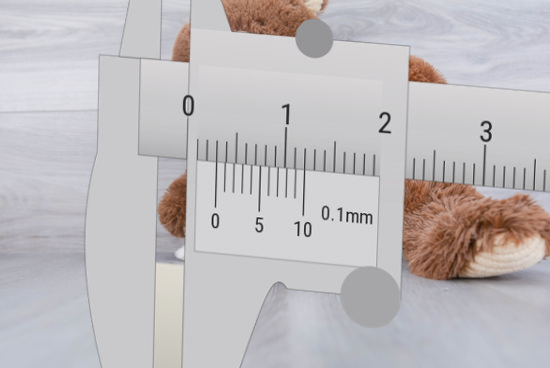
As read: value=3.0 unit=mm
